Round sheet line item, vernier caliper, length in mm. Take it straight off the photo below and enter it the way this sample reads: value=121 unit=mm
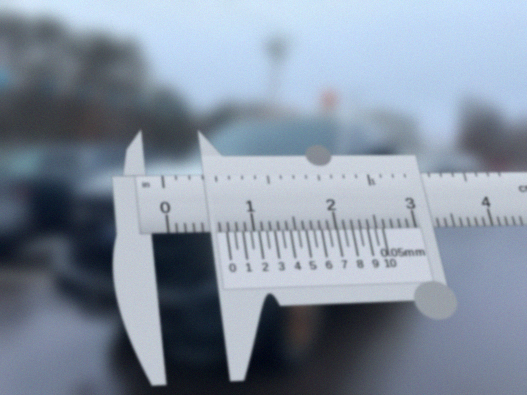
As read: value=6.8 unit=mm
